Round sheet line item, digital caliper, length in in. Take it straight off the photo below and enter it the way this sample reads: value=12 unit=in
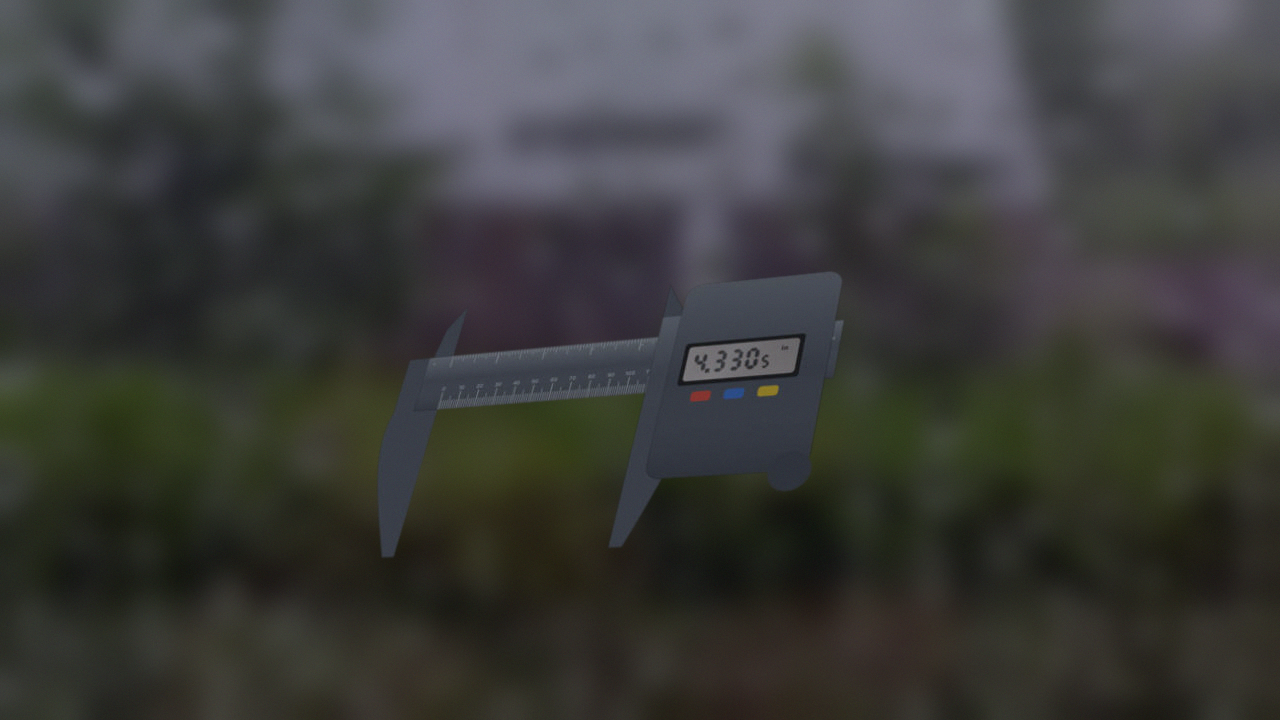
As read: value=4.3305 unit=in
